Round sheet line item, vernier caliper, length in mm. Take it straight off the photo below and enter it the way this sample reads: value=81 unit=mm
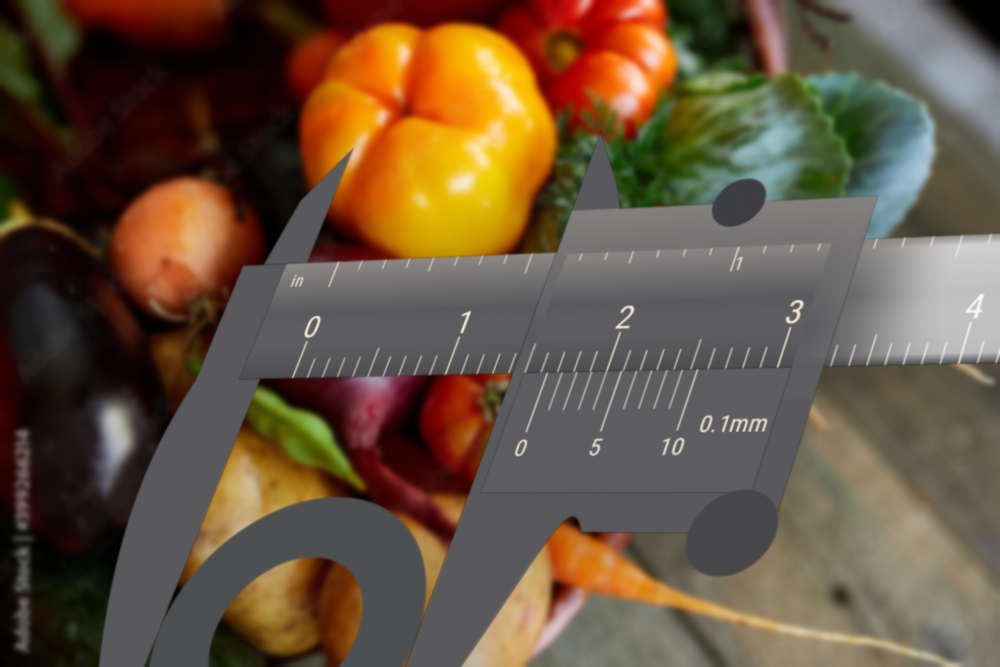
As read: value=16.4 unit=mm
